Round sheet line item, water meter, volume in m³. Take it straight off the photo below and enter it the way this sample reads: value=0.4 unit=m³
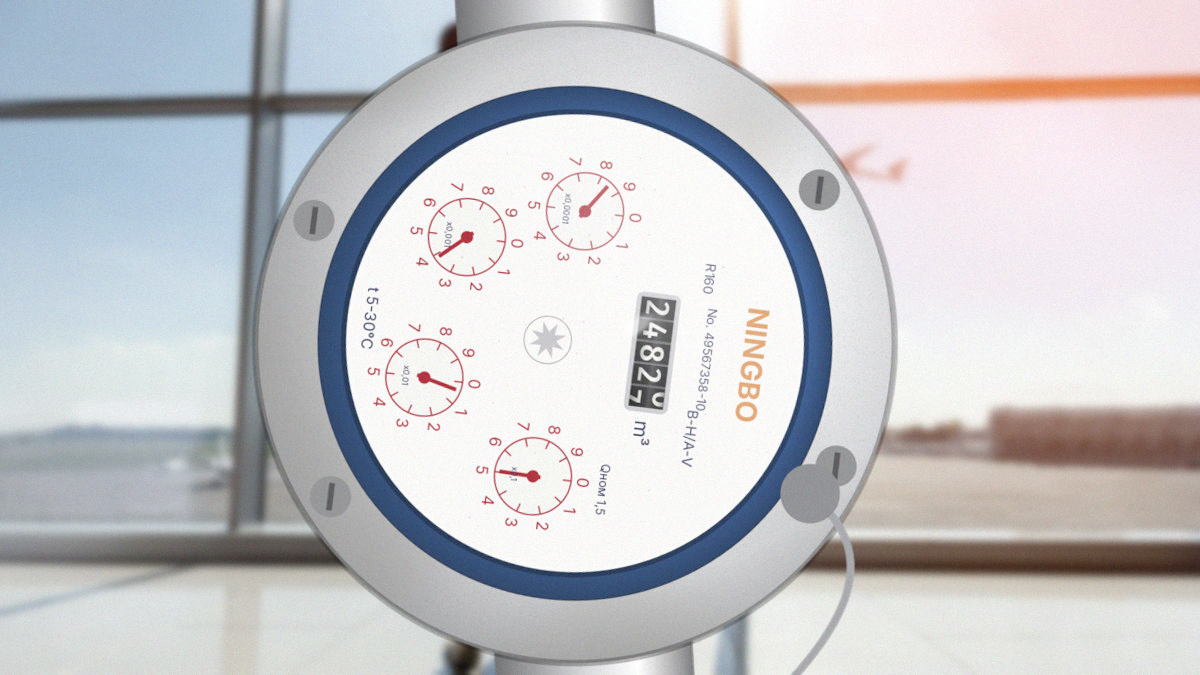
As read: value=24826.5038 unit=m³
